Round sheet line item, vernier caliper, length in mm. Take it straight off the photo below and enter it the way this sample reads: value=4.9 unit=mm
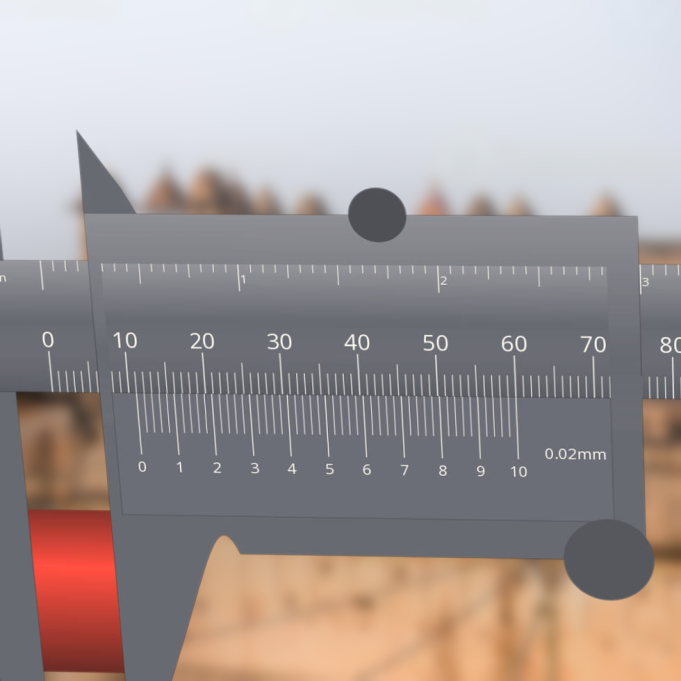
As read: value=11.0 unit=mm
